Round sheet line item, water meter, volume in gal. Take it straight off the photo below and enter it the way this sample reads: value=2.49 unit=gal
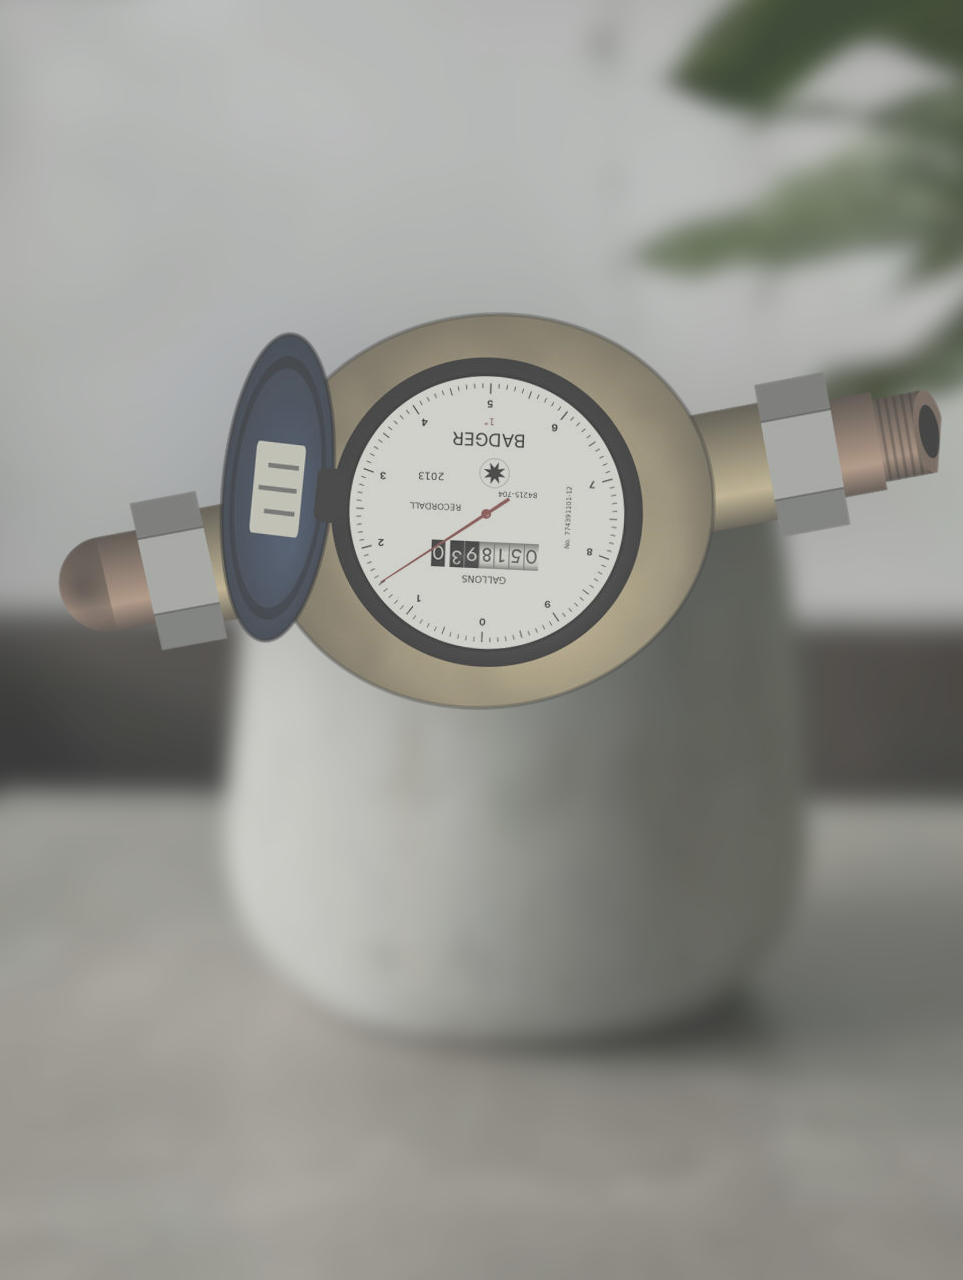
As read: value=518931.5 unit=gal
